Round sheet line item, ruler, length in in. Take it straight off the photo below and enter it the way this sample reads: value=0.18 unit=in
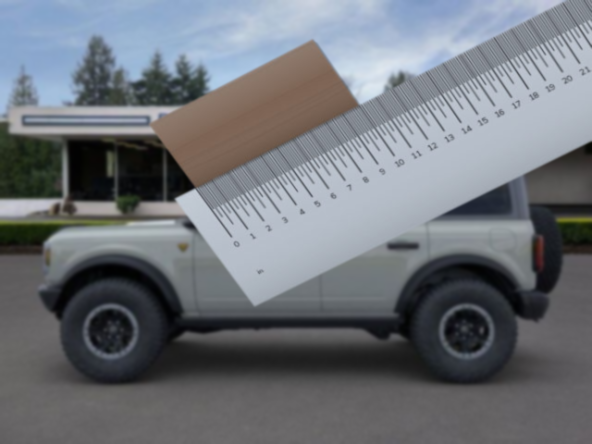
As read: value=10 unit=in
